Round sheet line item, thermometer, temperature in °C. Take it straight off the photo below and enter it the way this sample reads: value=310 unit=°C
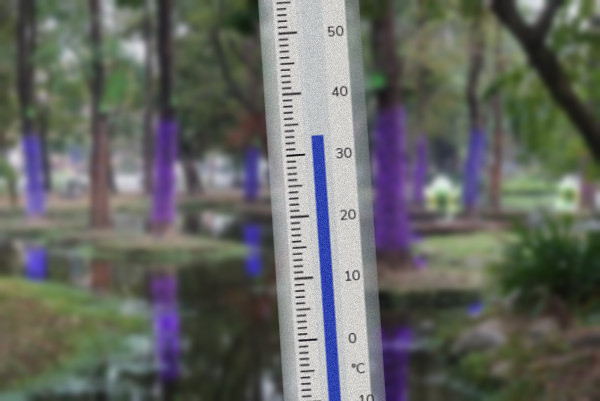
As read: value=33 unit=°C
